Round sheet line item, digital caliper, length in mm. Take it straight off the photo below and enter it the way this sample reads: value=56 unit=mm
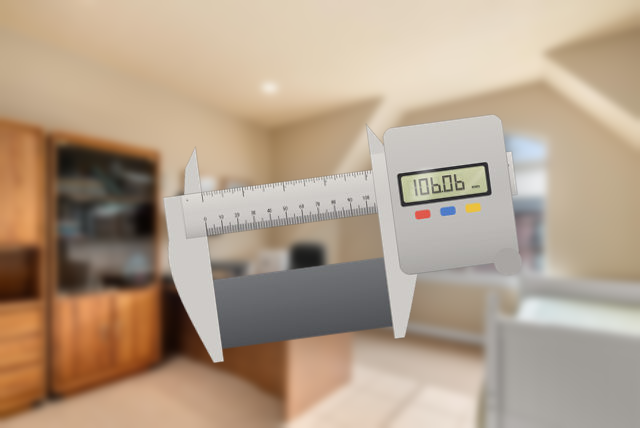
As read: value=106.06 unit=mm
